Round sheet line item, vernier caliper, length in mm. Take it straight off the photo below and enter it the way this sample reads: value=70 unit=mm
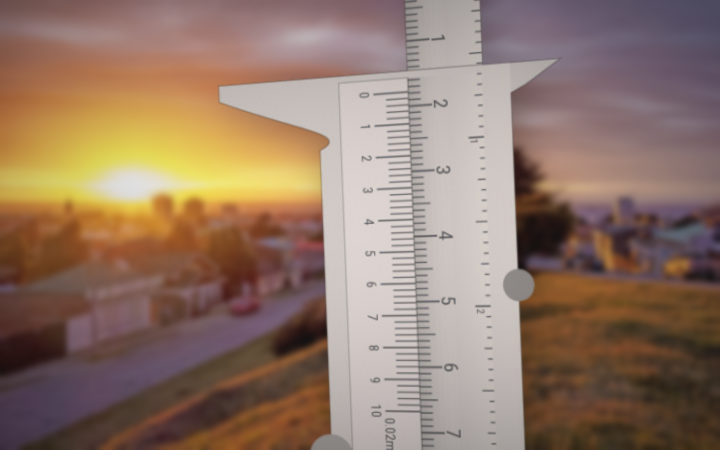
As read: value=17.8 unit=mm
